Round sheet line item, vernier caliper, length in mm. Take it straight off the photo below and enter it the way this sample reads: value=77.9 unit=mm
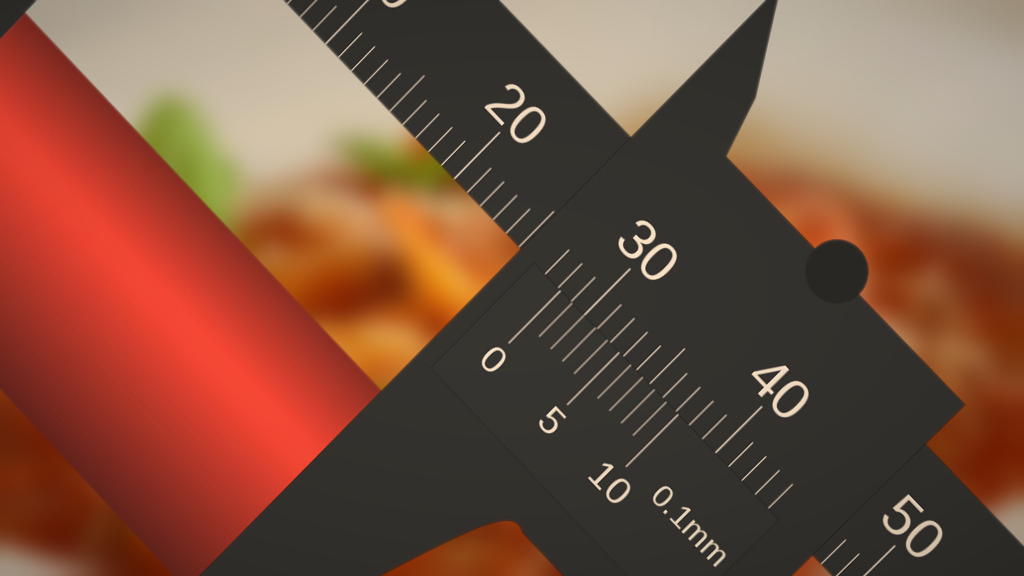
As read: value=28.2 unit=mm
